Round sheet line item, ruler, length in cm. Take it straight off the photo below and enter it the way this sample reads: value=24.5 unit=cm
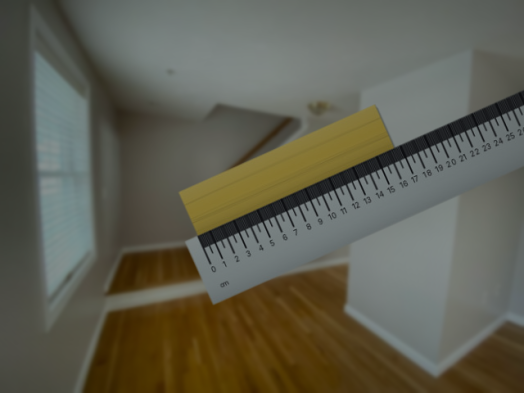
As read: value=16.5 unit=cm
